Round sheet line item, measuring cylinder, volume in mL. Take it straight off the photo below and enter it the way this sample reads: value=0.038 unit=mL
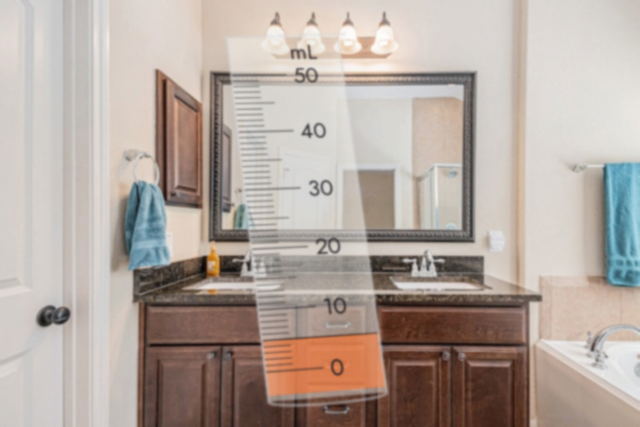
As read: value=5 unit=mL
